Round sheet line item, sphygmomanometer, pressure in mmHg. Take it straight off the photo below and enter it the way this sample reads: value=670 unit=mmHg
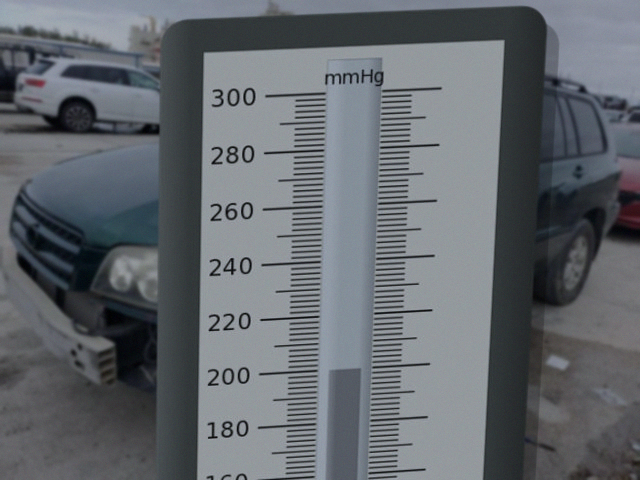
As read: value=200 unit=mmHg
